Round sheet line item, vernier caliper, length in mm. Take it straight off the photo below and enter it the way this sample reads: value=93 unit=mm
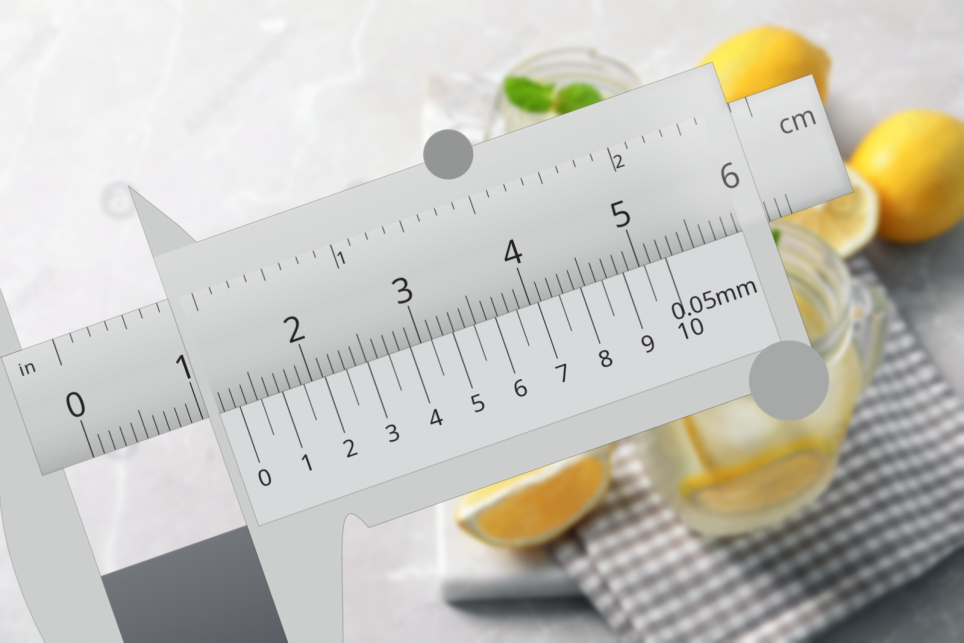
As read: value=13.4 unit=mm
